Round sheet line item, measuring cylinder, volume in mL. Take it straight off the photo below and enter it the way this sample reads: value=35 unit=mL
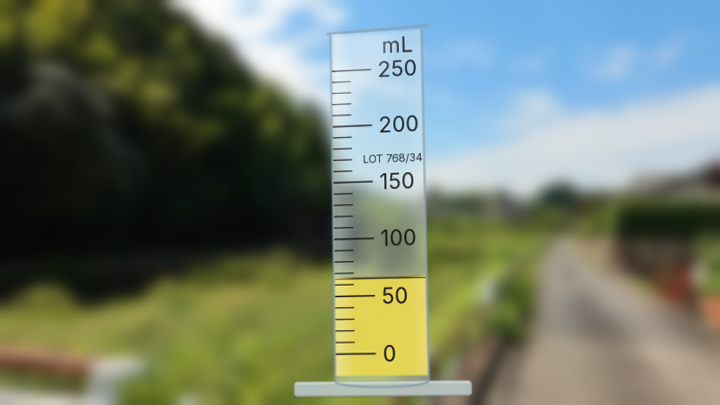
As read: value=65 unit=mL
